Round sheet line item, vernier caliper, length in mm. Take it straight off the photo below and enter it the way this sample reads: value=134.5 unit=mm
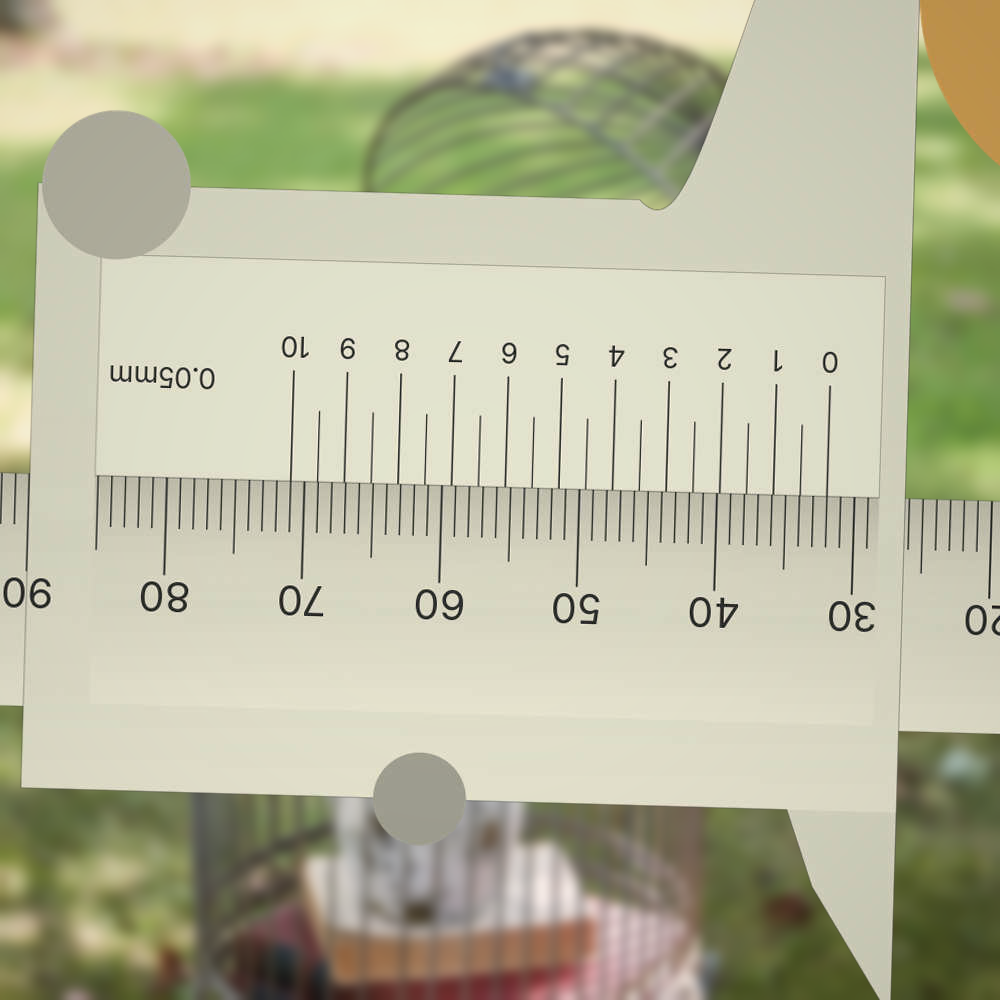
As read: value=32.0 unit=mm
